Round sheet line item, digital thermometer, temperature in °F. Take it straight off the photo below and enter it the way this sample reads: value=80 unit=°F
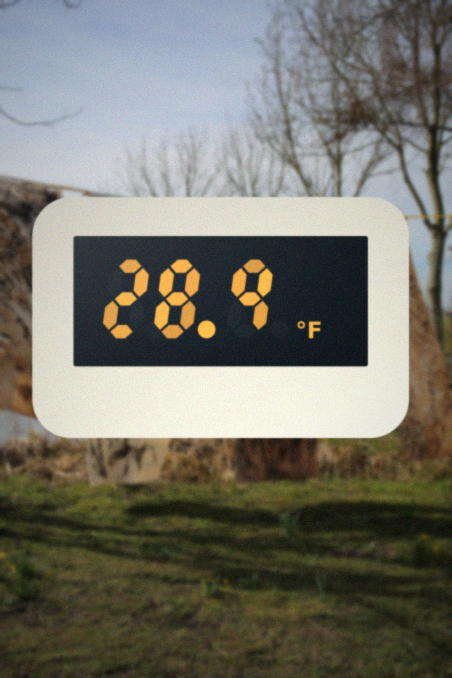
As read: value=28.9 unit=°F
